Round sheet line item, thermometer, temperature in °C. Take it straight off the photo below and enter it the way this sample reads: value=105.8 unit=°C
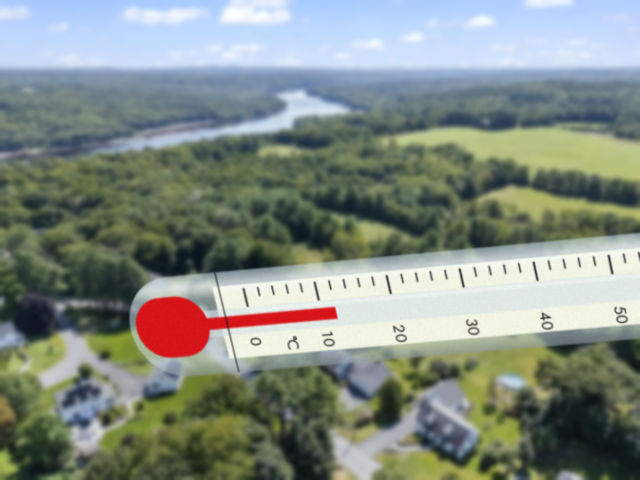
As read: value=12 unit=°C
